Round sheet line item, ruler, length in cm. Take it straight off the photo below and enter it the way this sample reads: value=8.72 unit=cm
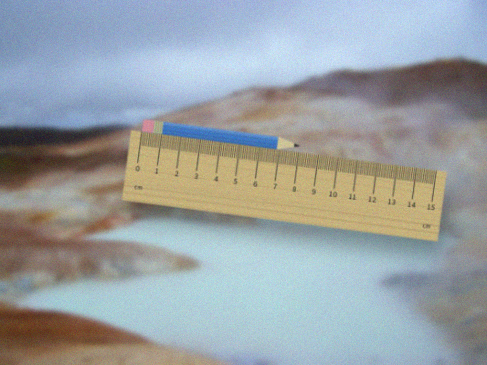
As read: value=8 unit=cm
